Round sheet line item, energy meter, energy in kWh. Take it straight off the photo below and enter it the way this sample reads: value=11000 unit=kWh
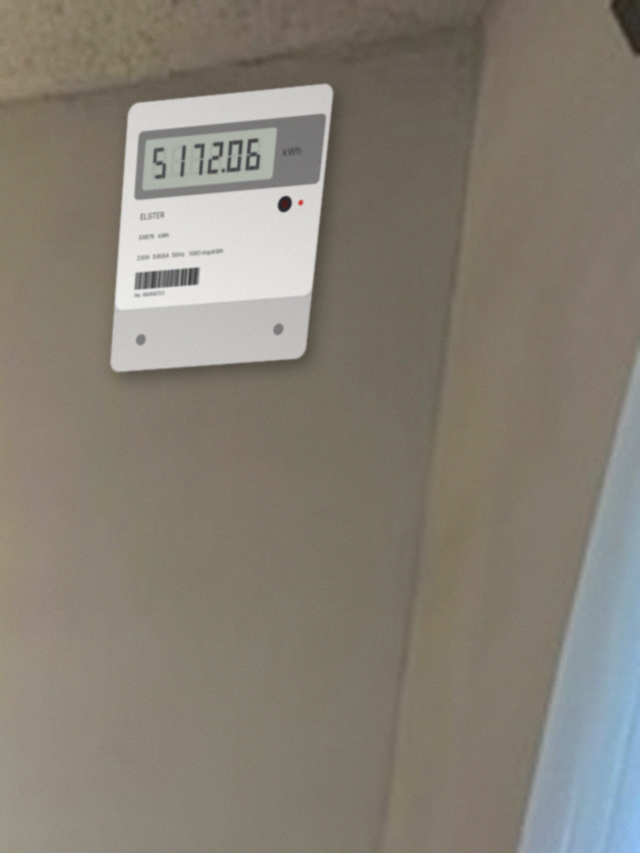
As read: value=5172.06 unit=kWh
